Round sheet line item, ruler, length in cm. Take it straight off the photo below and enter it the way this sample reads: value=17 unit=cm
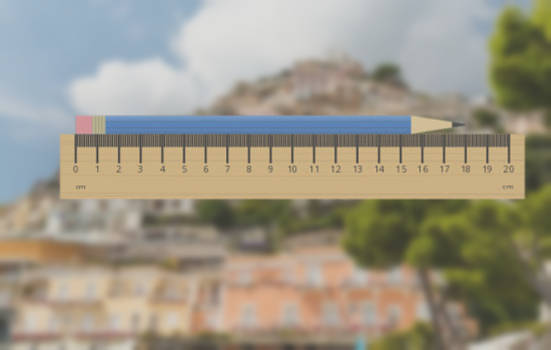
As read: value=18 unit=cm
